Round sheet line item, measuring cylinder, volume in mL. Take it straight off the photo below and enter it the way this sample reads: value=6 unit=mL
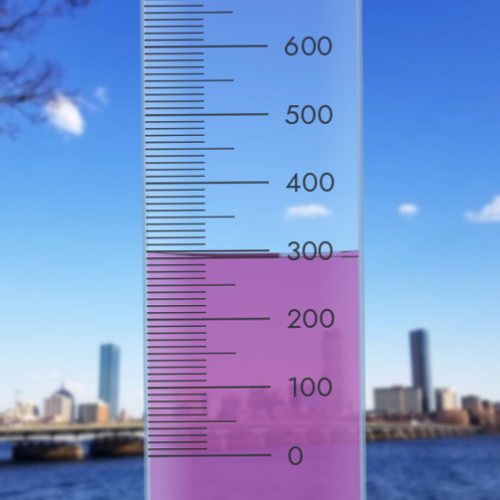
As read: value=290 unit=mL
